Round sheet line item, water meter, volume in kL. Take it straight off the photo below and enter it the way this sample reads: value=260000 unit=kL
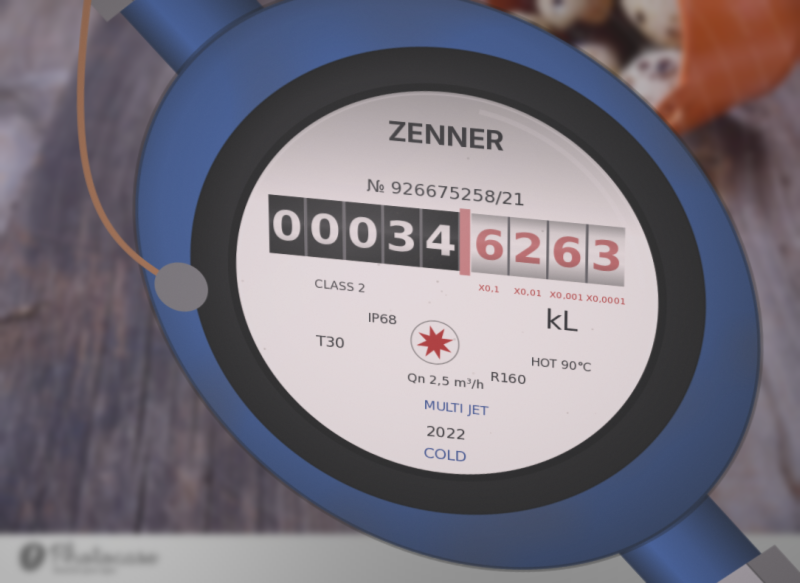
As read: value=34.6263 unit=kL
